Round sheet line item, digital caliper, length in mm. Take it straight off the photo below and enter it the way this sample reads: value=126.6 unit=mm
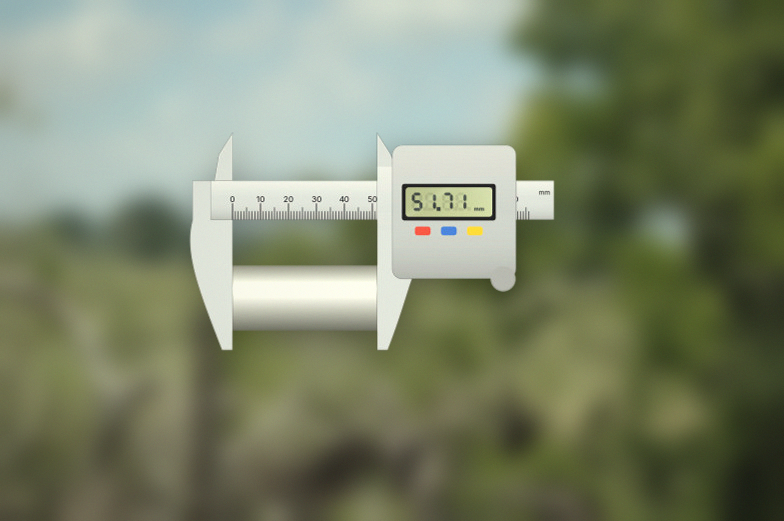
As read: value=51.71 unit=mm
